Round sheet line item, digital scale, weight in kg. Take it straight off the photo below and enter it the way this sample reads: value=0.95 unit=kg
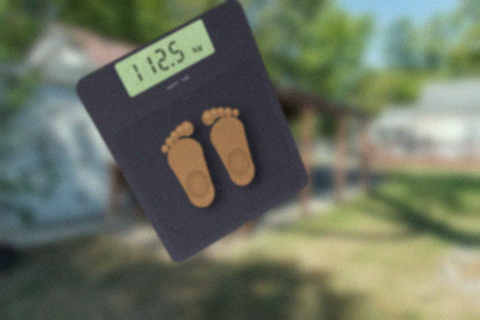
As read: value=112.5 unit=kg
